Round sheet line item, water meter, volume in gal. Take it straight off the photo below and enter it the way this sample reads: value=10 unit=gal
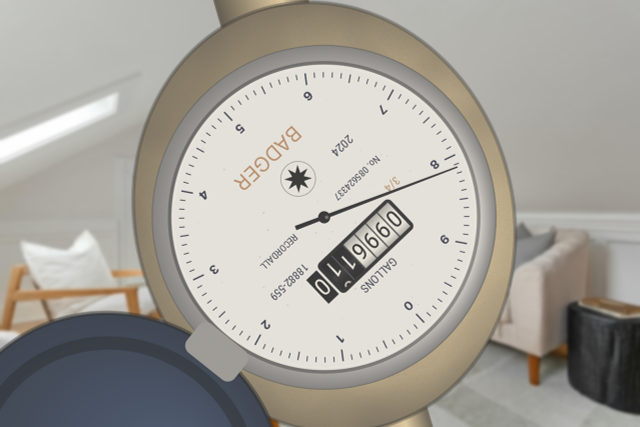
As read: value=996108.1 unit=gal
